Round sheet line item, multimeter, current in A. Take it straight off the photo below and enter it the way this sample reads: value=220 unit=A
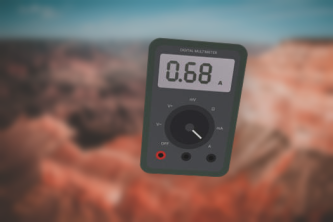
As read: value=0.68 unit=A
